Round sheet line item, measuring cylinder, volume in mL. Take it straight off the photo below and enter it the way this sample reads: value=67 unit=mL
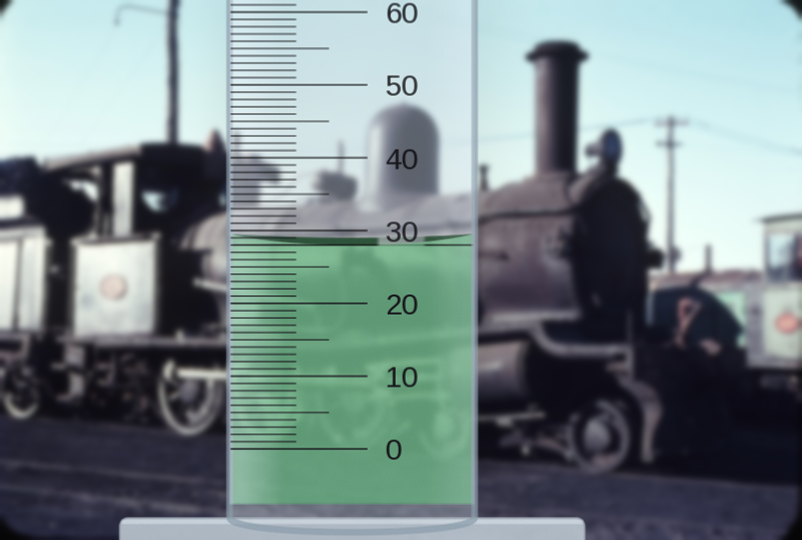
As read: value=28 unit=mL
